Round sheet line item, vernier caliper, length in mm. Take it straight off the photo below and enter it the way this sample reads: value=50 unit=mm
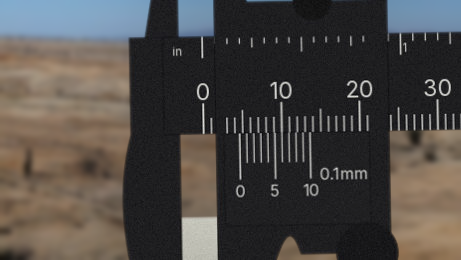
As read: value=4.6 unit=mm
